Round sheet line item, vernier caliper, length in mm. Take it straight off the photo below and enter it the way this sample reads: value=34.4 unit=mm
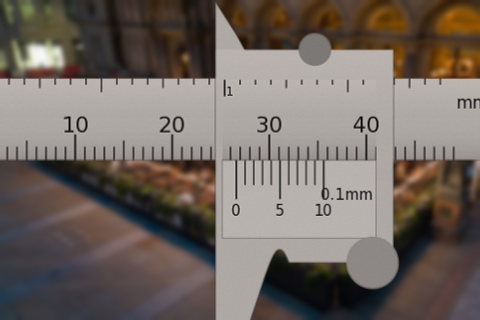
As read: value=26.6 unit=mm
